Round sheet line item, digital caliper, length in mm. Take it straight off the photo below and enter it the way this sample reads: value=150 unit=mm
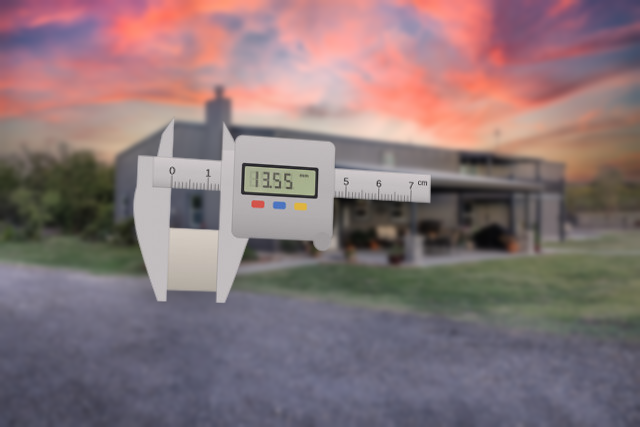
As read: value=13.55 unit=mm
